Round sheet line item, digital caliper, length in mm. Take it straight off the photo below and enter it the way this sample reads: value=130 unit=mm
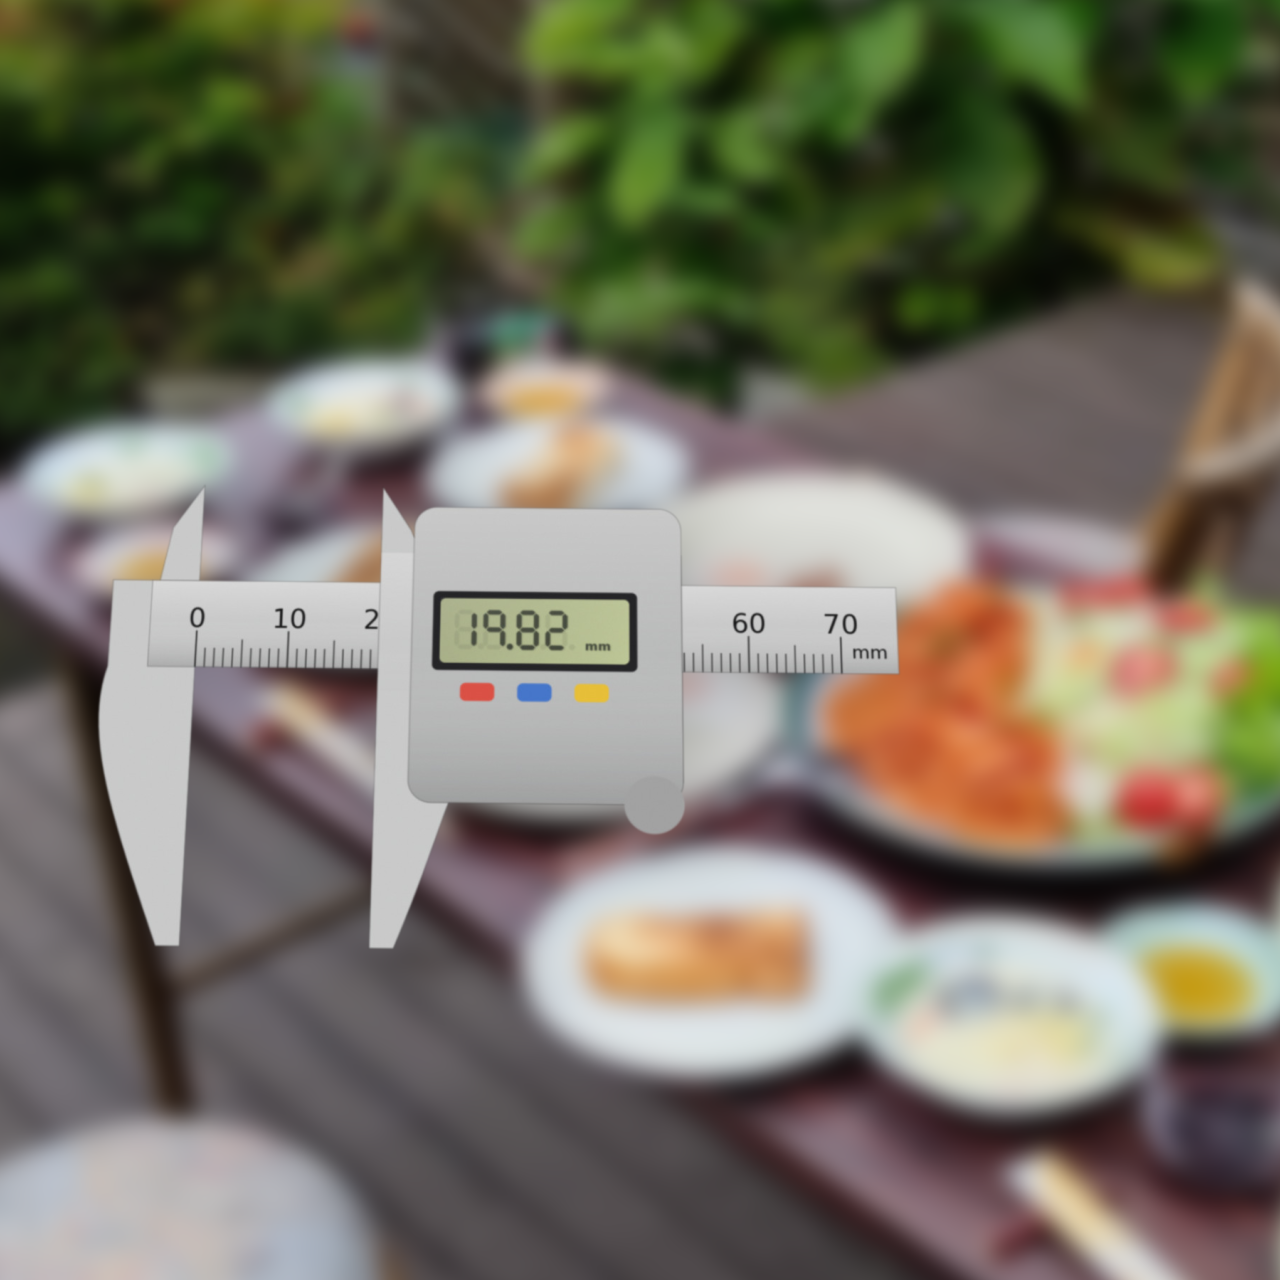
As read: value=19.82 unit=mm
